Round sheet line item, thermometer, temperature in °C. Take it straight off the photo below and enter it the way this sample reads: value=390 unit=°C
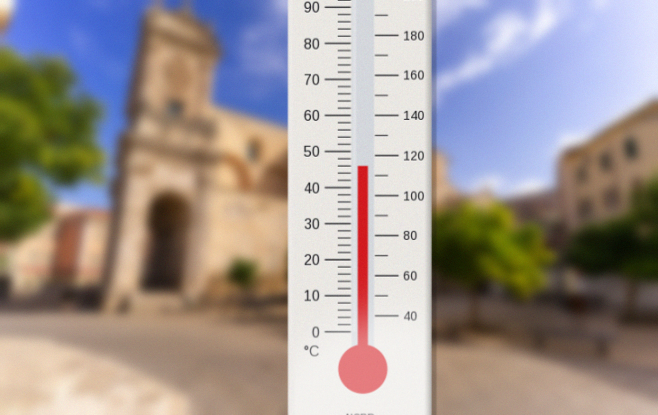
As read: value=46 unit=°C
